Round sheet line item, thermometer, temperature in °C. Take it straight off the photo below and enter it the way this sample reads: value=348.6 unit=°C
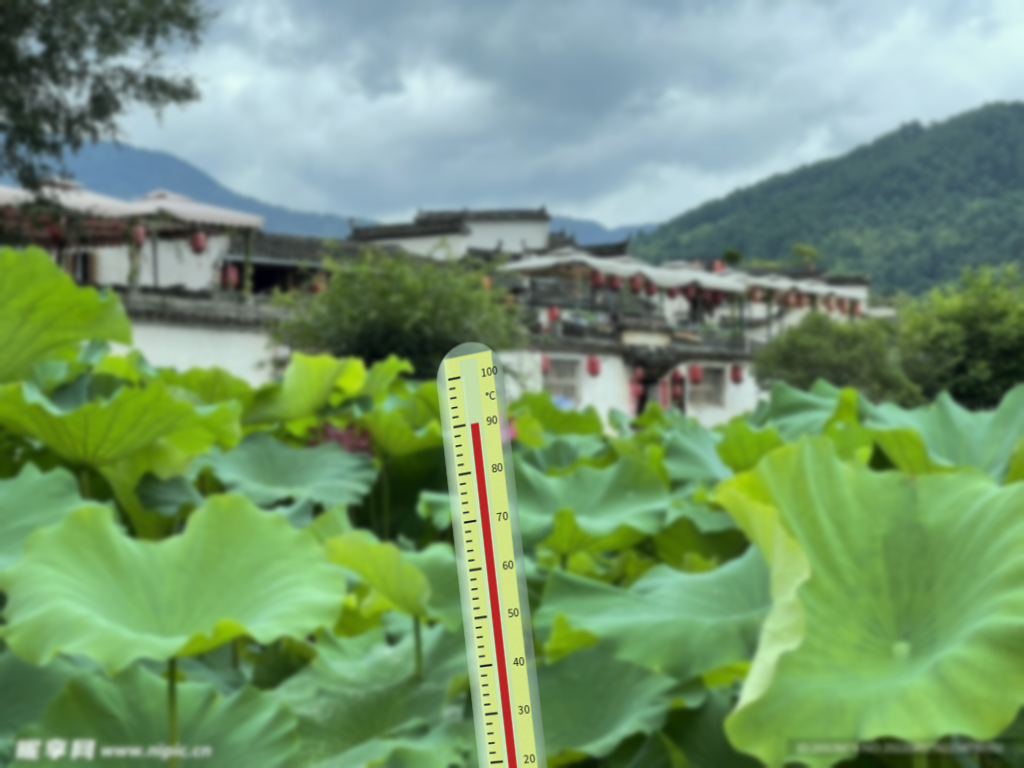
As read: value=90 unit=°C
